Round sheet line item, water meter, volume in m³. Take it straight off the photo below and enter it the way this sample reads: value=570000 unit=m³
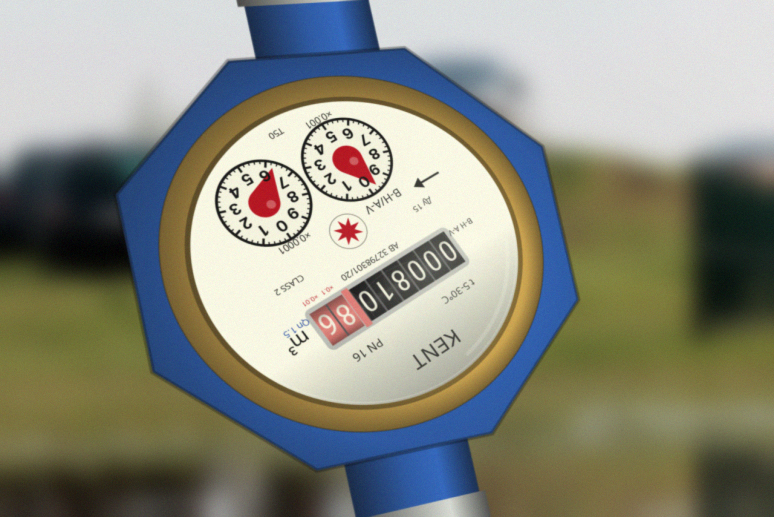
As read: value=810.8596 unit=m³
